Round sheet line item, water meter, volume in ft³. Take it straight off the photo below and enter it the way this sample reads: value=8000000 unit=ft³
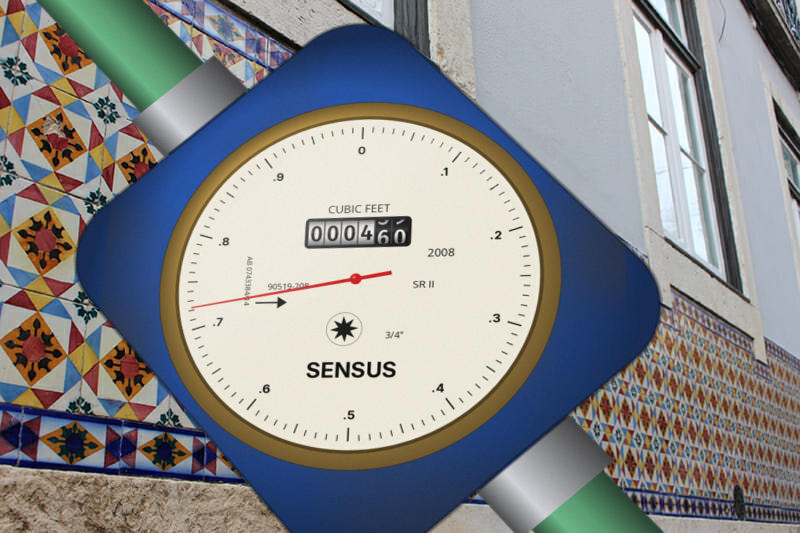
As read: value=459.72 unit=ft³
